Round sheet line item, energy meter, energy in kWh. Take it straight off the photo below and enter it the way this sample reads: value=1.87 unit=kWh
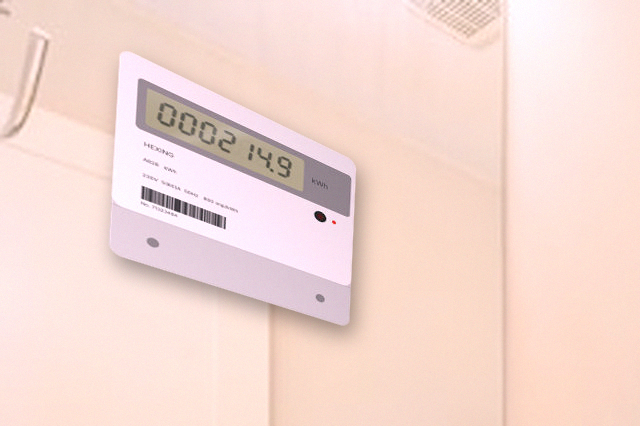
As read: value=214.9 unit=kWh
